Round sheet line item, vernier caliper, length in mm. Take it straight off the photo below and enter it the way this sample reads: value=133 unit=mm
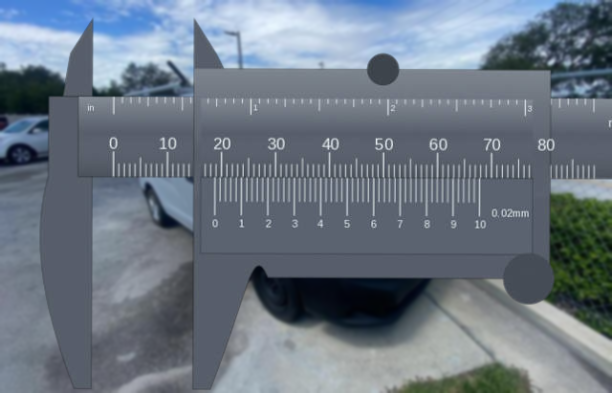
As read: value=18.8 unit=mm
